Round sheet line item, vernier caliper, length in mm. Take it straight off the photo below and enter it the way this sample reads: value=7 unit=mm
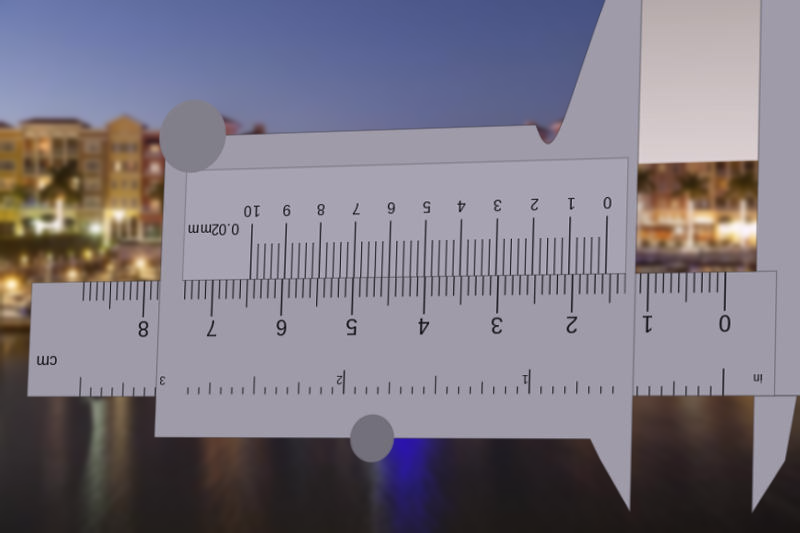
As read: value=15.6 unit=mm
